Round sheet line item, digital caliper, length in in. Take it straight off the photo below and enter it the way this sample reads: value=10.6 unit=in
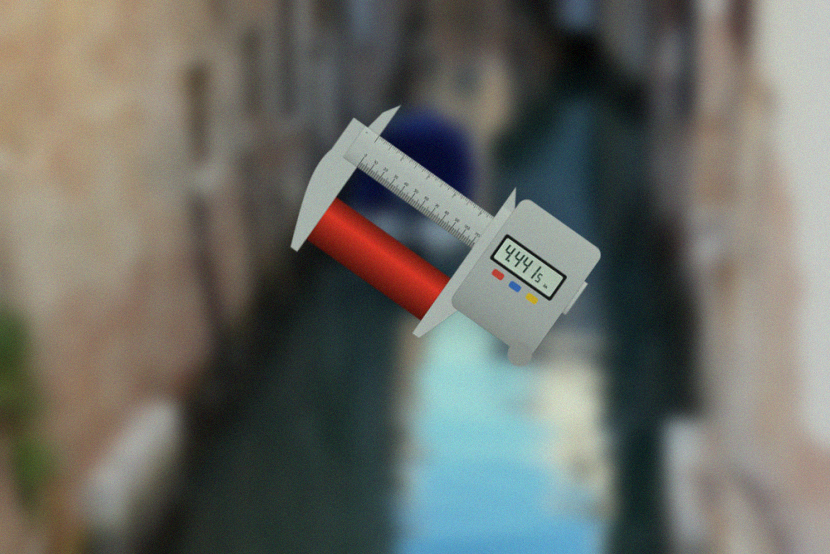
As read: value=4.4415 unit=in
